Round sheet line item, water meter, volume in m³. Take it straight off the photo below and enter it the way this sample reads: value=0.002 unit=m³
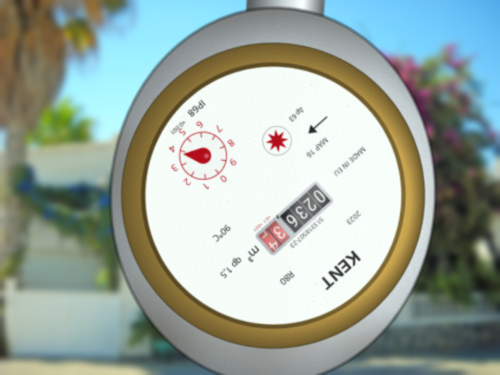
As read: value=236.343 unit=m³
